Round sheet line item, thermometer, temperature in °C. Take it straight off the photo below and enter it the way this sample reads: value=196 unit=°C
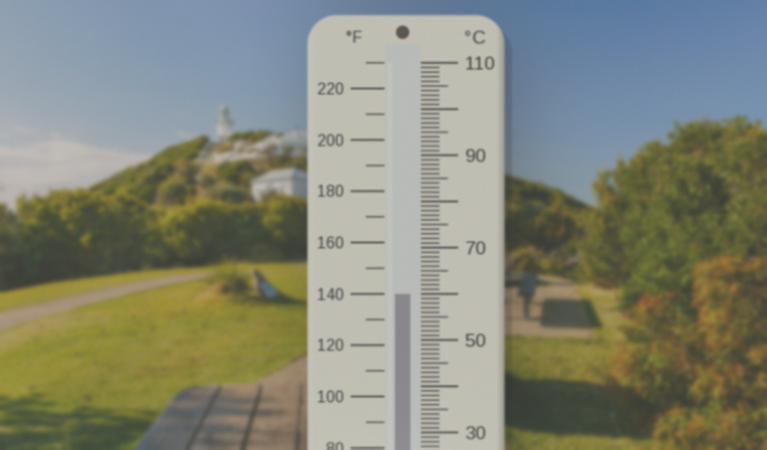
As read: value=60 unit=°C
